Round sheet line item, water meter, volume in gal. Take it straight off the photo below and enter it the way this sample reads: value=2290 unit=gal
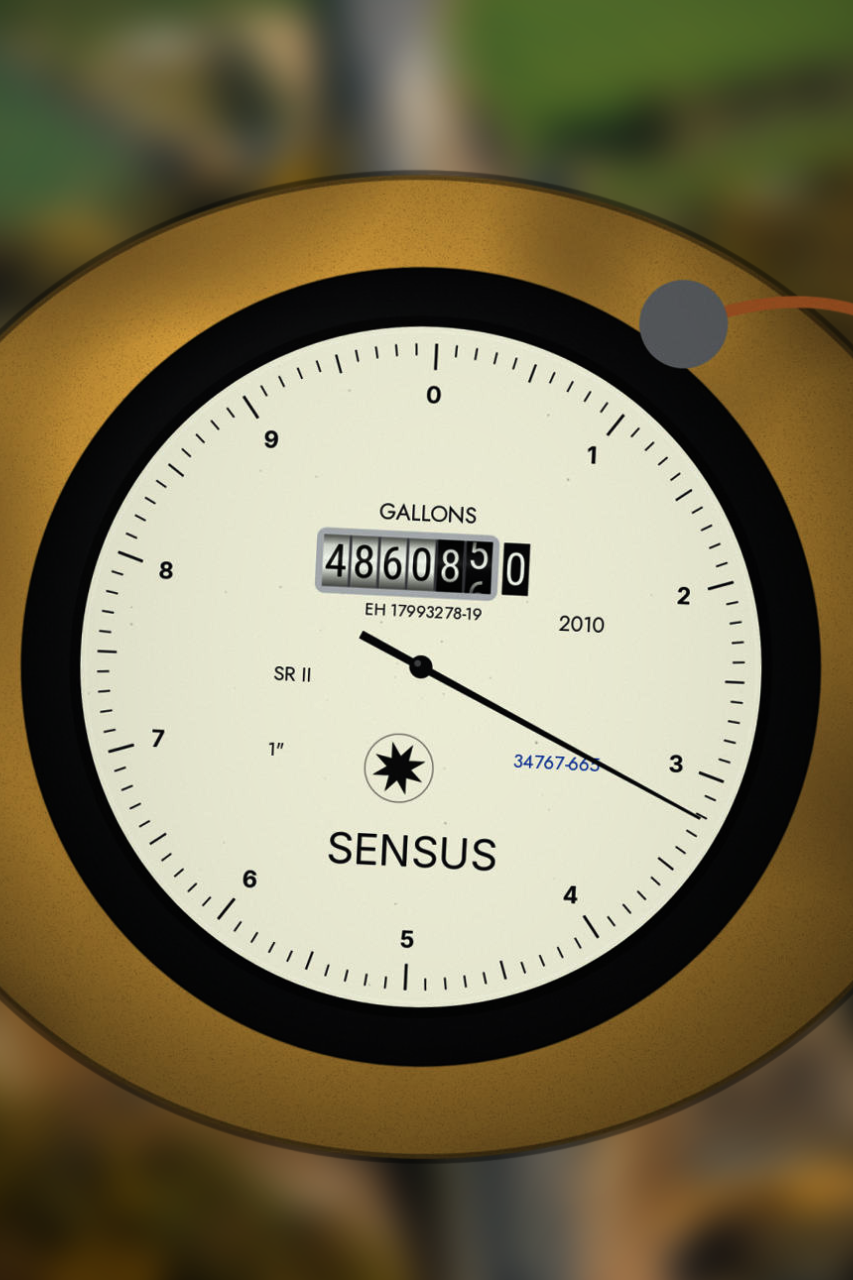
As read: value=4860853.2 unit=gal
